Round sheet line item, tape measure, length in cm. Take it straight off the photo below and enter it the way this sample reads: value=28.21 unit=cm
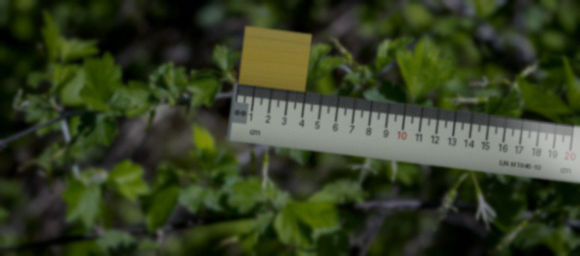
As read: value=4 unit=cm
